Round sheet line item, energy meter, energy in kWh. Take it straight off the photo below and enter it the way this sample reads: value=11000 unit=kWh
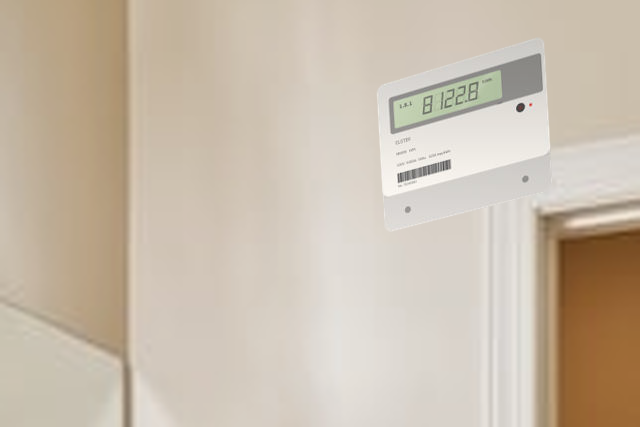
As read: value=8122.8 unit=kWh
